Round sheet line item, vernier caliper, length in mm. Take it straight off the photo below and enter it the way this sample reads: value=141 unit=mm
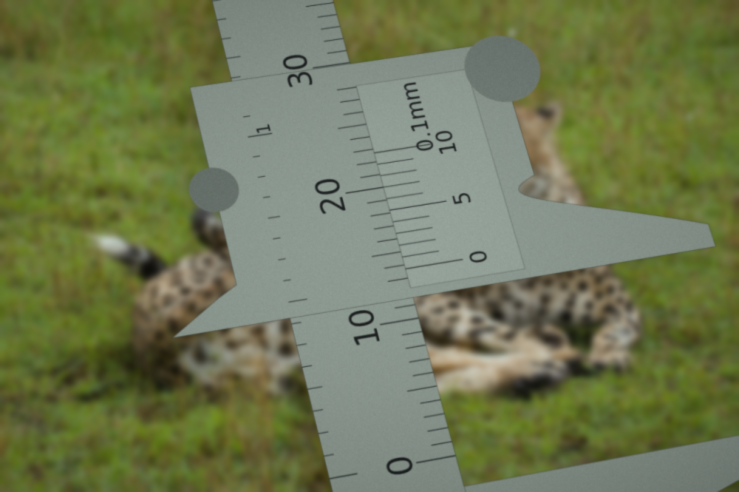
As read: value=13.7 unit=mm
